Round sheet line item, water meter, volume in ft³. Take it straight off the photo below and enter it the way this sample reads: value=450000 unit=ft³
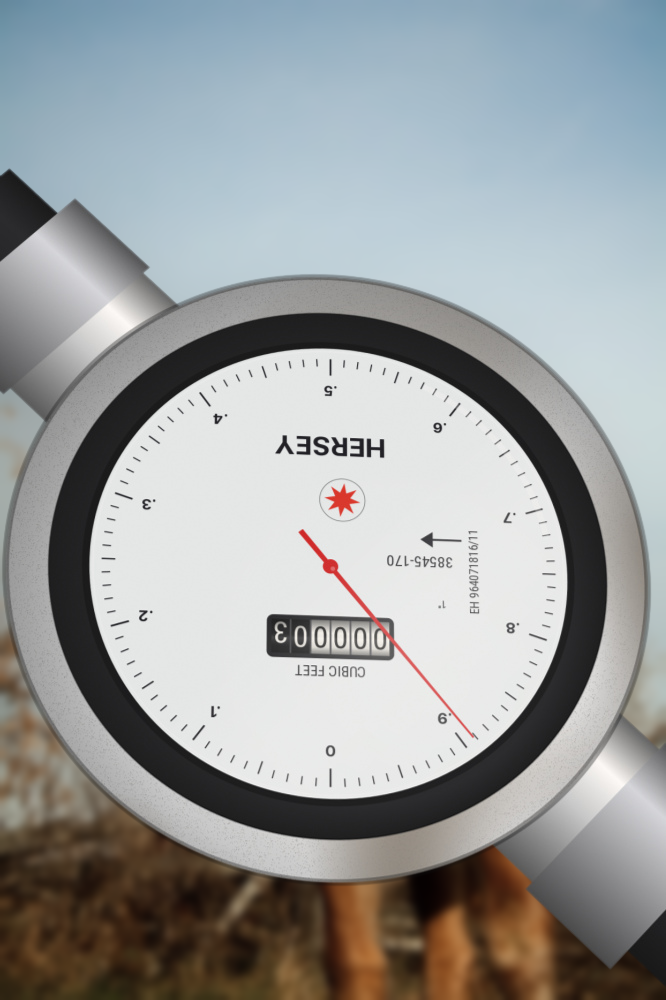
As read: value=2.89 unit=ft³
